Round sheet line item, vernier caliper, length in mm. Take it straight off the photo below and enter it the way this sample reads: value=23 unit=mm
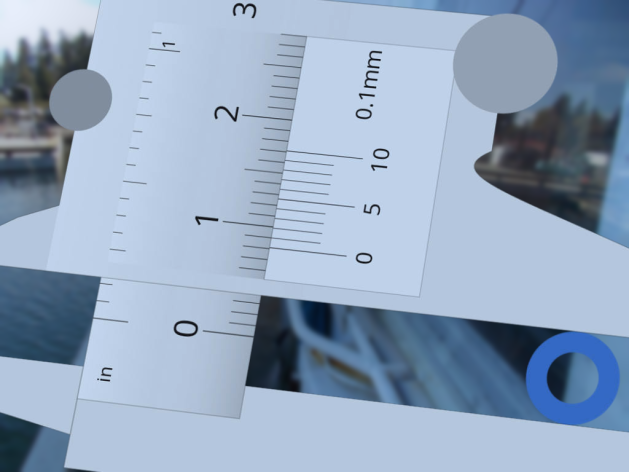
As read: value=8.1 unit=mm
